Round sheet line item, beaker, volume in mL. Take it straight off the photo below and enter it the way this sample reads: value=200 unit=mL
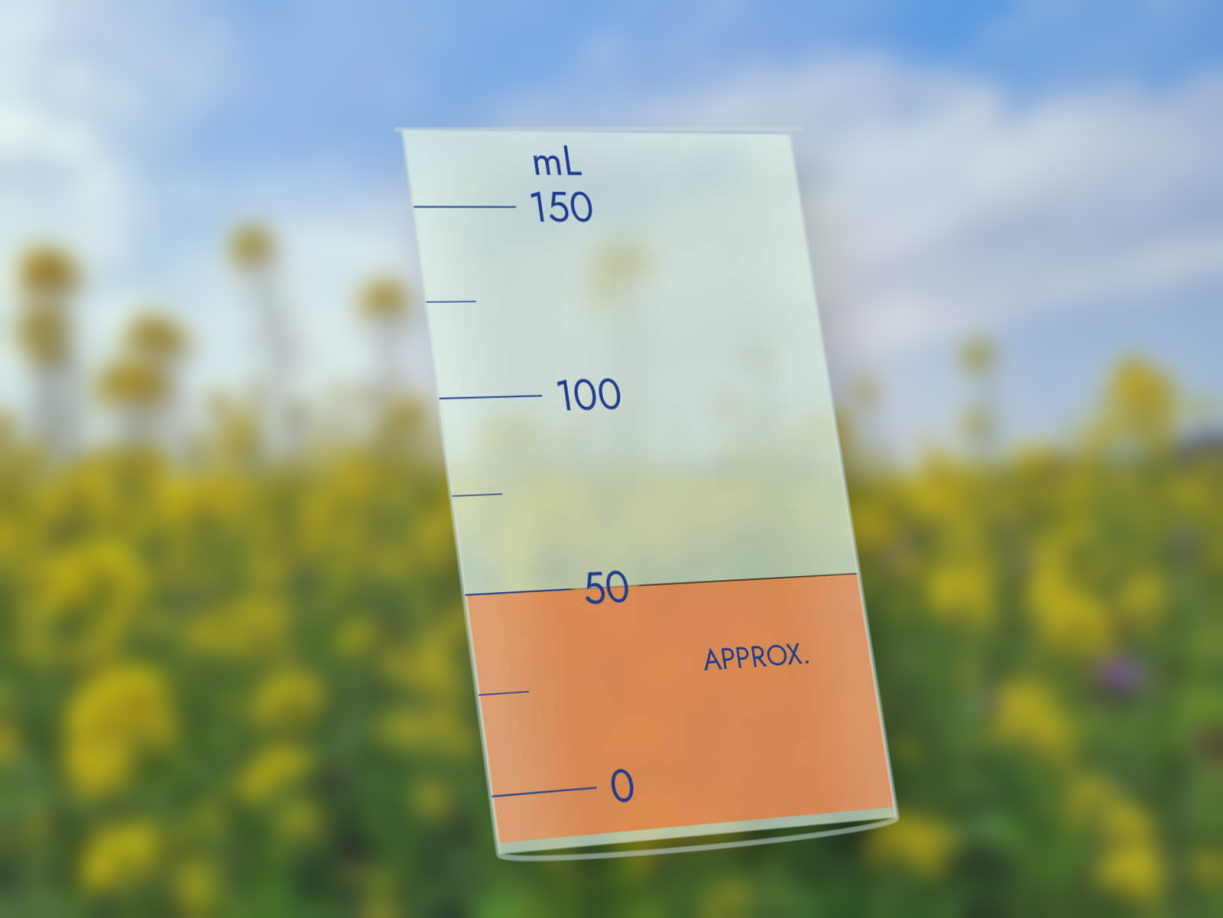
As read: value=50 unit=mL
